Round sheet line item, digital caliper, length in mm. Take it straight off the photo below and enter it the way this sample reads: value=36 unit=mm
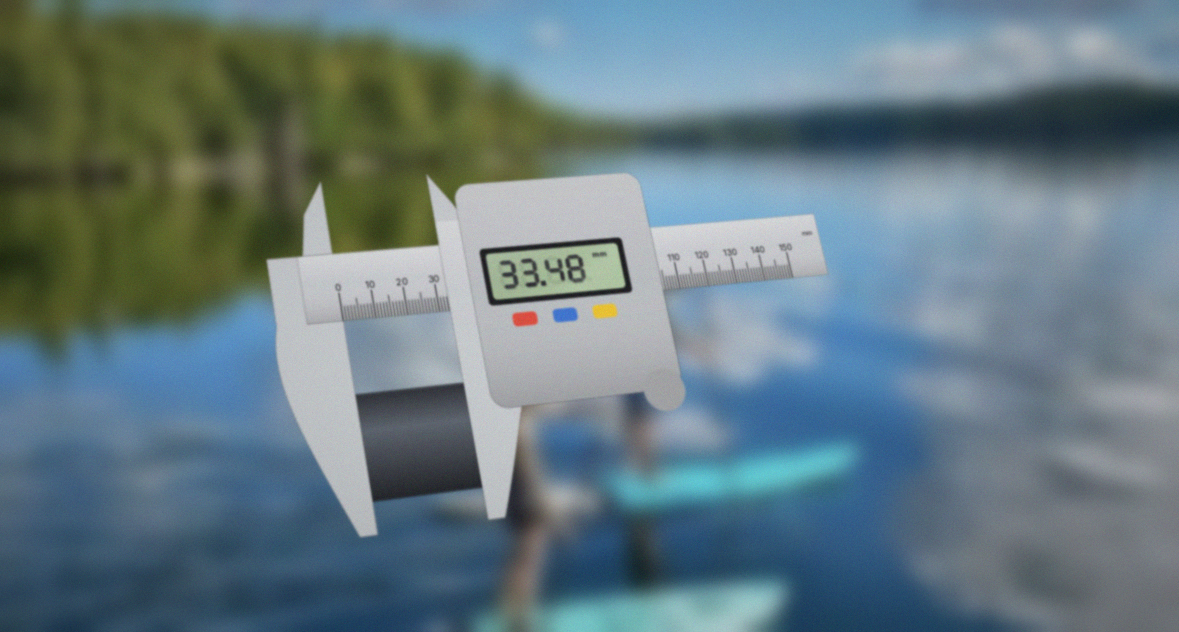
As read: value=33.48 unit=mm
